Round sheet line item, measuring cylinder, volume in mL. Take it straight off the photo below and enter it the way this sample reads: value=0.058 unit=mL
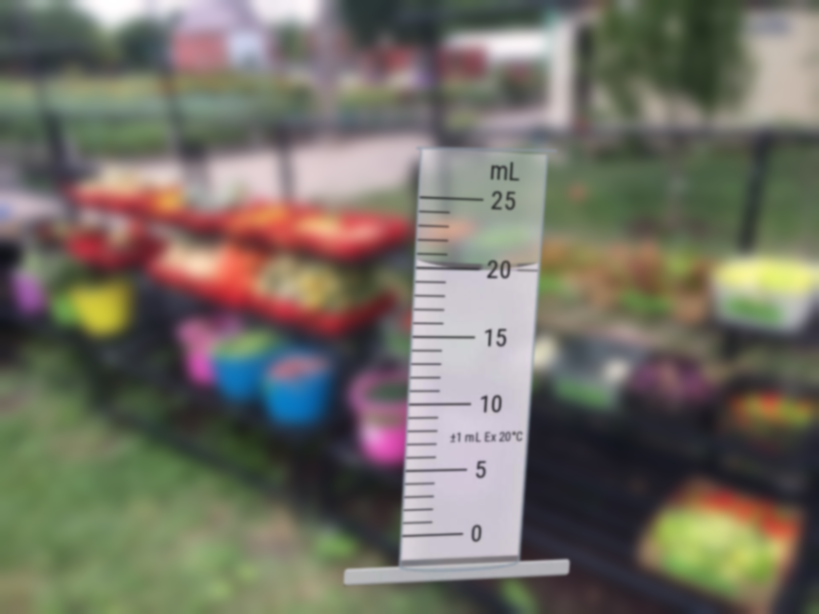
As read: value=20 unit=mL
